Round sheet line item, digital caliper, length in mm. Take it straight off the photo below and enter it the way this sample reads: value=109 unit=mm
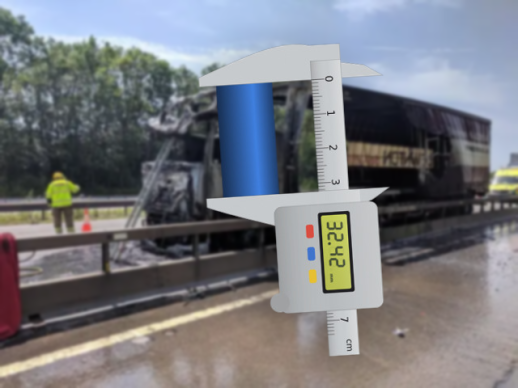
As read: value=32.42 unit=mm
